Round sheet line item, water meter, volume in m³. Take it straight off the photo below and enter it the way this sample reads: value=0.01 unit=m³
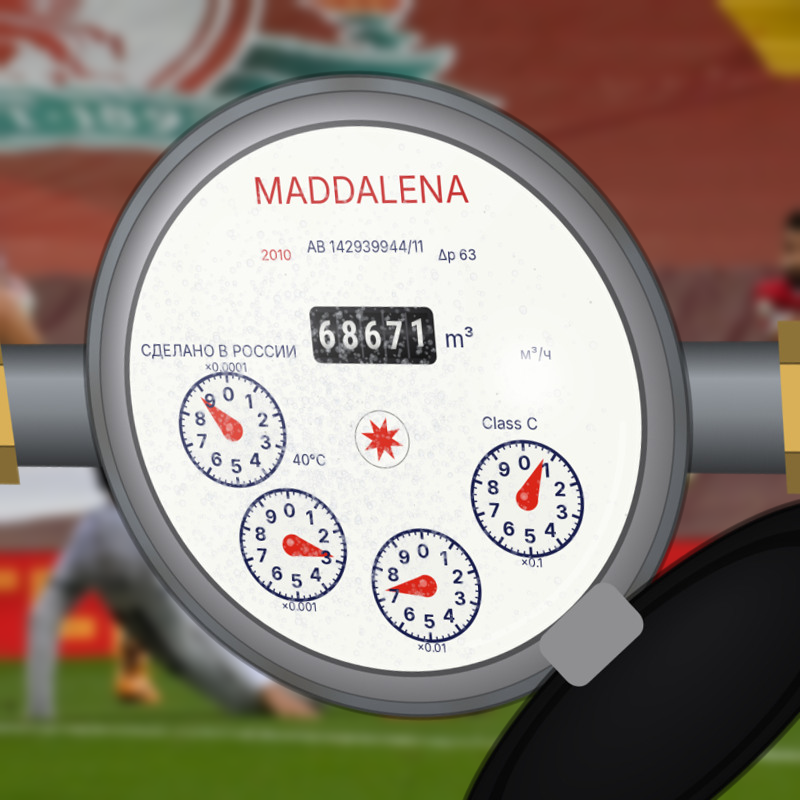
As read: value=68671.0728 unit=m³
